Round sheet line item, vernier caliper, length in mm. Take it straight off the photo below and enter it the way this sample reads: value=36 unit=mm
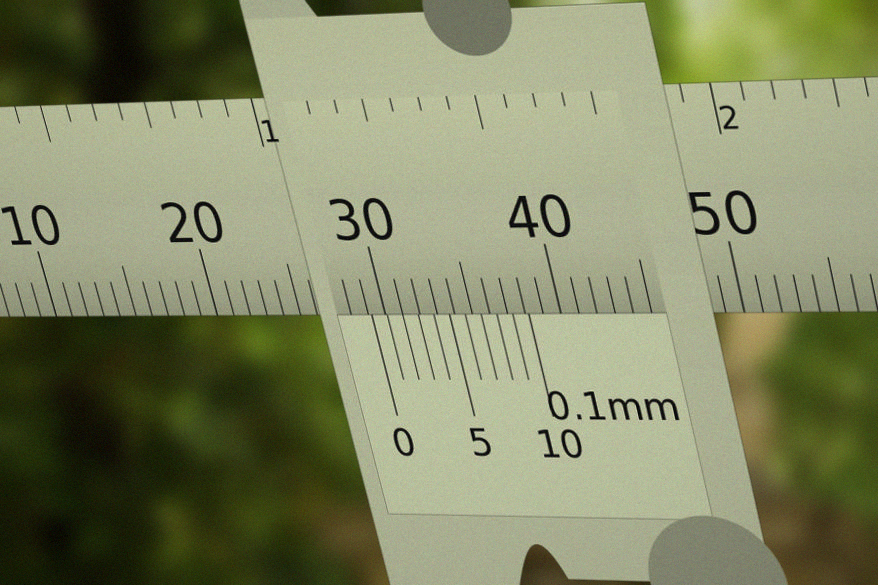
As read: value=29.2 unit=mm
